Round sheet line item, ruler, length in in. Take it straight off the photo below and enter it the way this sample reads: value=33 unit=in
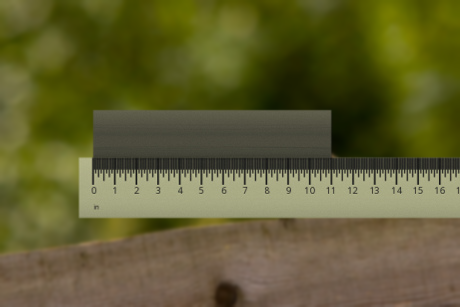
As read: value=11 unit=in
